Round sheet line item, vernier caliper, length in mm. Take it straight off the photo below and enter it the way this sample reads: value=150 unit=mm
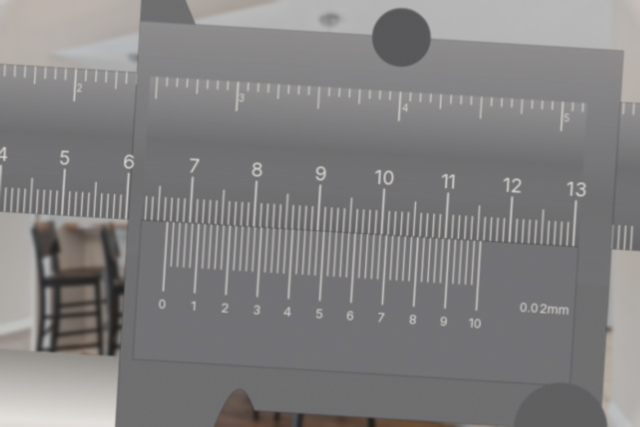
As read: value=66.5 unit=mm
